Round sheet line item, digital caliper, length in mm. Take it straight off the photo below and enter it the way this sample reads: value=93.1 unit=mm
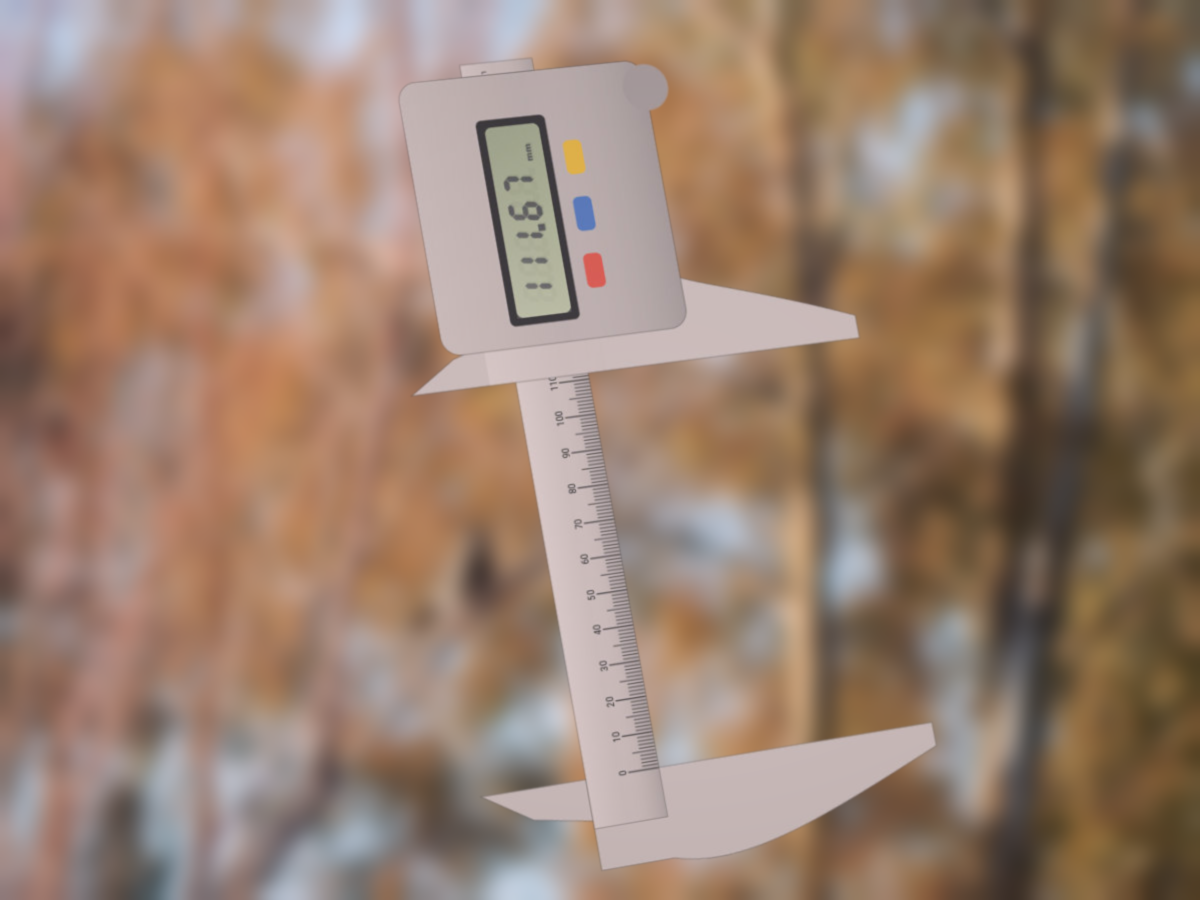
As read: value=111.67 unit=mm
